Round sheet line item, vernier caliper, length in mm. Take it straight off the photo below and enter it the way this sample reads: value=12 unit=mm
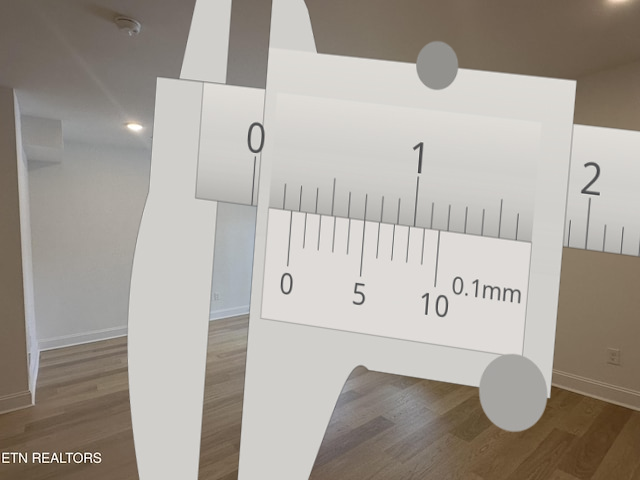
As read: value=2.5 unit=mm
